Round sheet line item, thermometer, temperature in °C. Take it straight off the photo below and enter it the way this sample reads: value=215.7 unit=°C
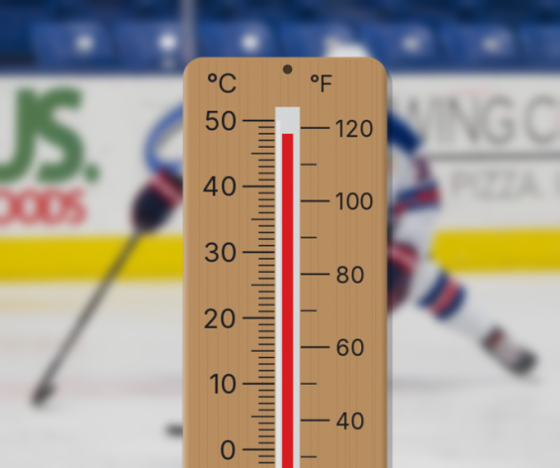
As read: value=48 unit=°C
